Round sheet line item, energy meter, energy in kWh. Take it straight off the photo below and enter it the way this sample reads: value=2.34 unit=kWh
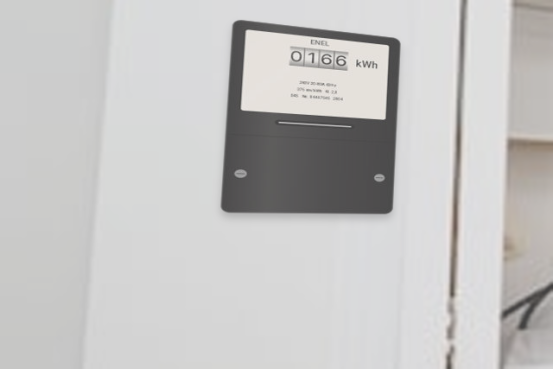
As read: value=166 unit=kWh
